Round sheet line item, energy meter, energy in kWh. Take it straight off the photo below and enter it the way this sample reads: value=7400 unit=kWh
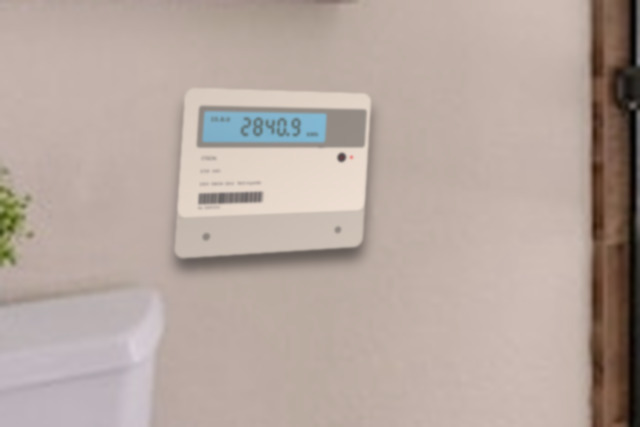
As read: value=2840.9 unit=kWh
